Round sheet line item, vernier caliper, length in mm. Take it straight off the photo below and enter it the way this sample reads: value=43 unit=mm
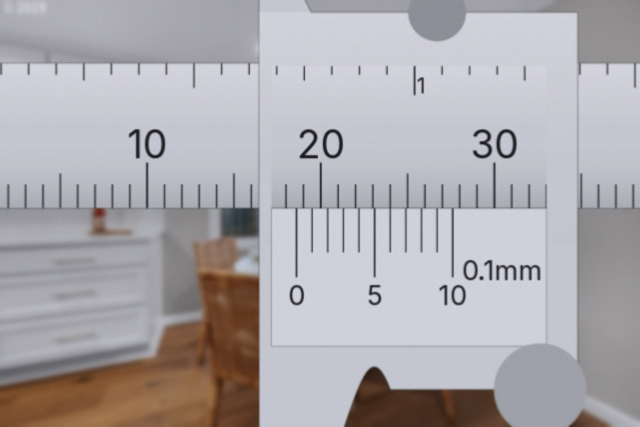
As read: value=18.6 unit=mm
